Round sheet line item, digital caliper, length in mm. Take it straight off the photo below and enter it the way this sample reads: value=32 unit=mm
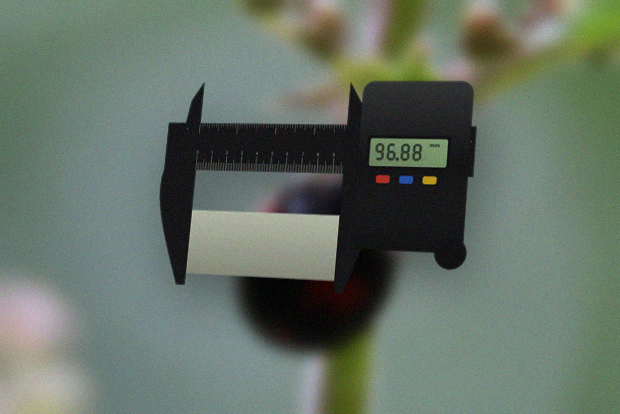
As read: value=96.88 unit=mm
